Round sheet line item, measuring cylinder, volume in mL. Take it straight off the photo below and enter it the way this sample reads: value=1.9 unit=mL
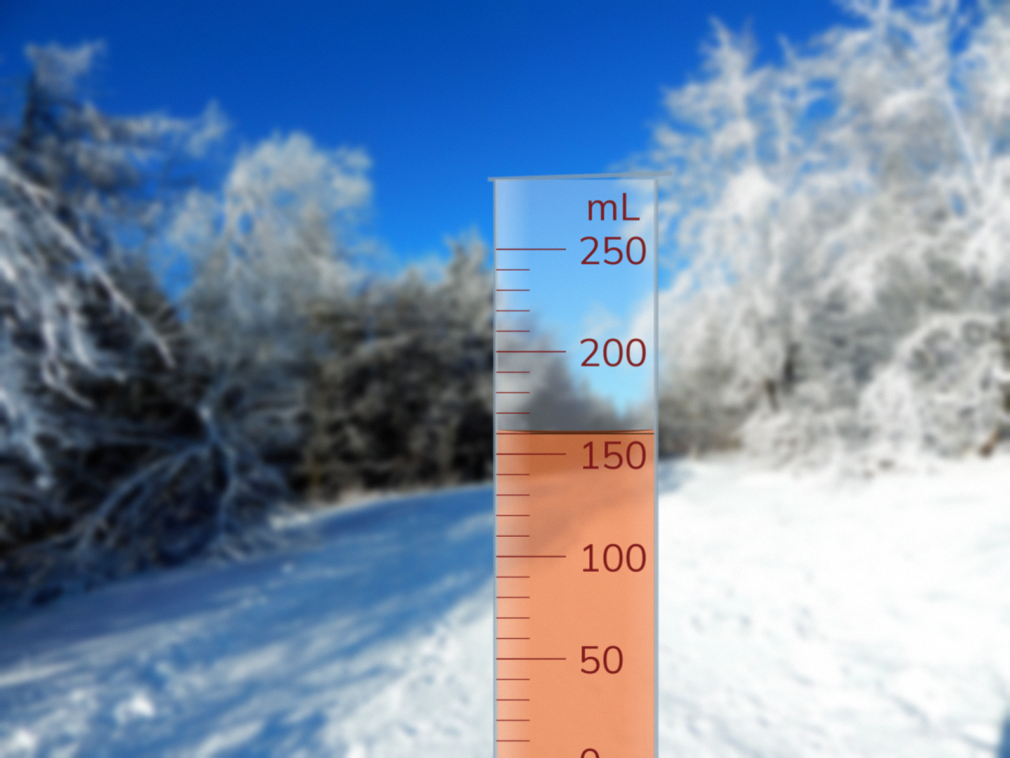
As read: value=160 unit=mL
